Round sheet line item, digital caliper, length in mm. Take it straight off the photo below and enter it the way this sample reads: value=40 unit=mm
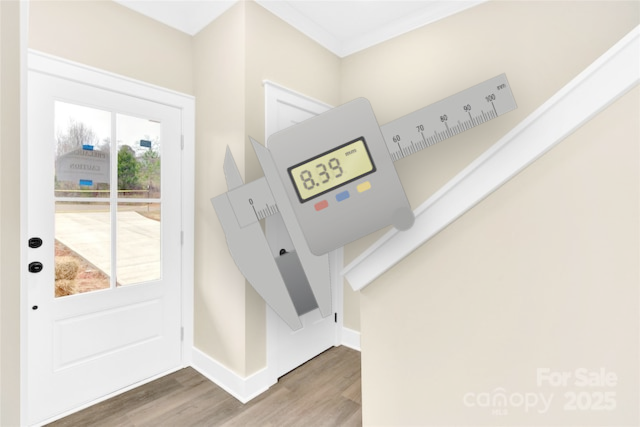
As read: value=8.39 unit=mm
